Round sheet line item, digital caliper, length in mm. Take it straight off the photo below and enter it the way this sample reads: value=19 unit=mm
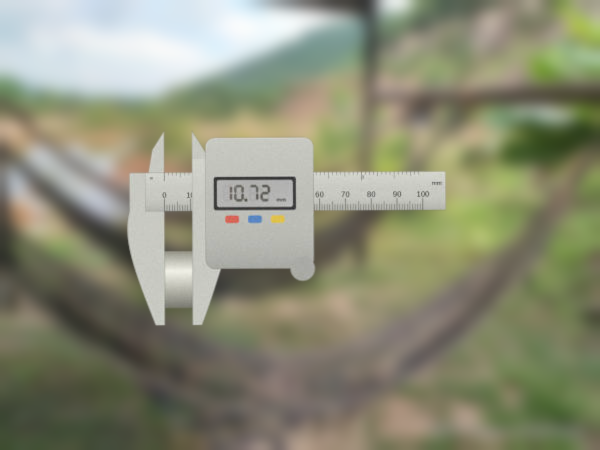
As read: value=10.72 unit=mm
